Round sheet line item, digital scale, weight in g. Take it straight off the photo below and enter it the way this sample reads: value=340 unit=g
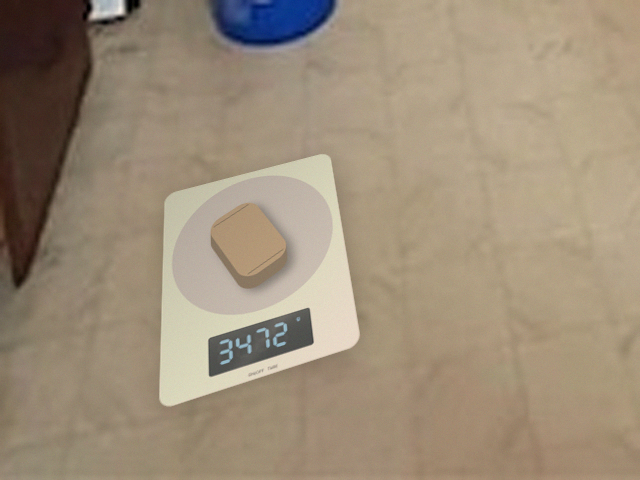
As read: value=3472 unit=g
